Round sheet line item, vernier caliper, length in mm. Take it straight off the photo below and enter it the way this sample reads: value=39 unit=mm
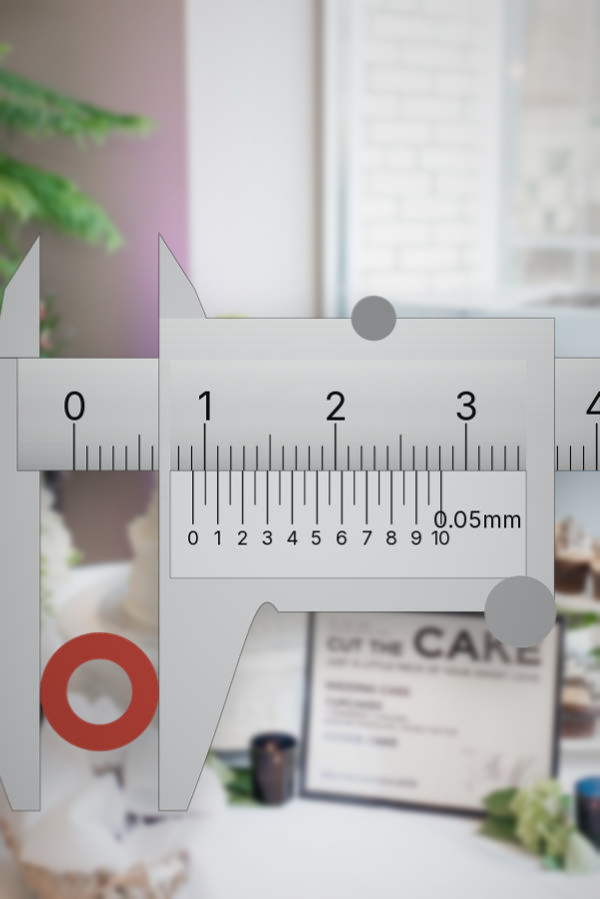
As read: value=9.1 unit=mm
